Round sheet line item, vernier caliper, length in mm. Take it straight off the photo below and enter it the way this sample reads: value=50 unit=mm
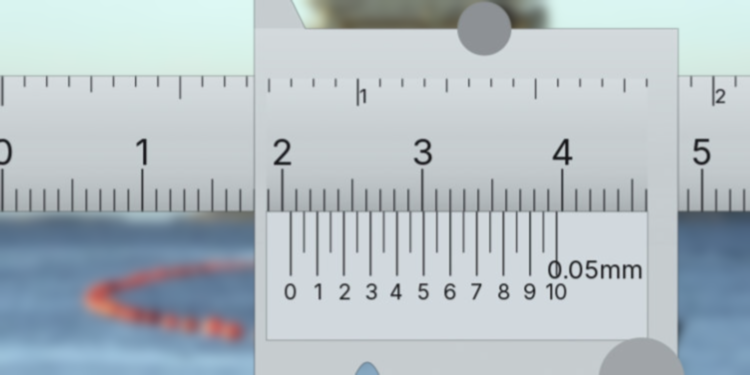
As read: value=20.6 unit=mm
